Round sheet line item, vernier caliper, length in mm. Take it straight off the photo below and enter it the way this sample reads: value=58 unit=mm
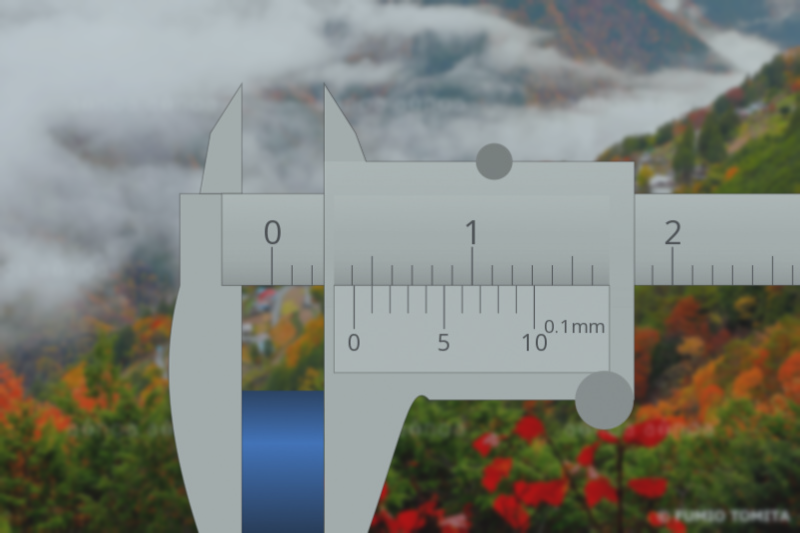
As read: value=4.1 unit=mm
